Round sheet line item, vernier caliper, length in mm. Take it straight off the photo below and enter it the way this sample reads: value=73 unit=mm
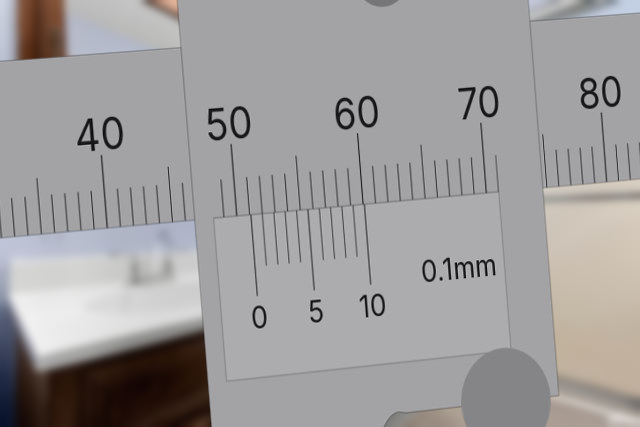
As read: value=51.1 unit=mm
